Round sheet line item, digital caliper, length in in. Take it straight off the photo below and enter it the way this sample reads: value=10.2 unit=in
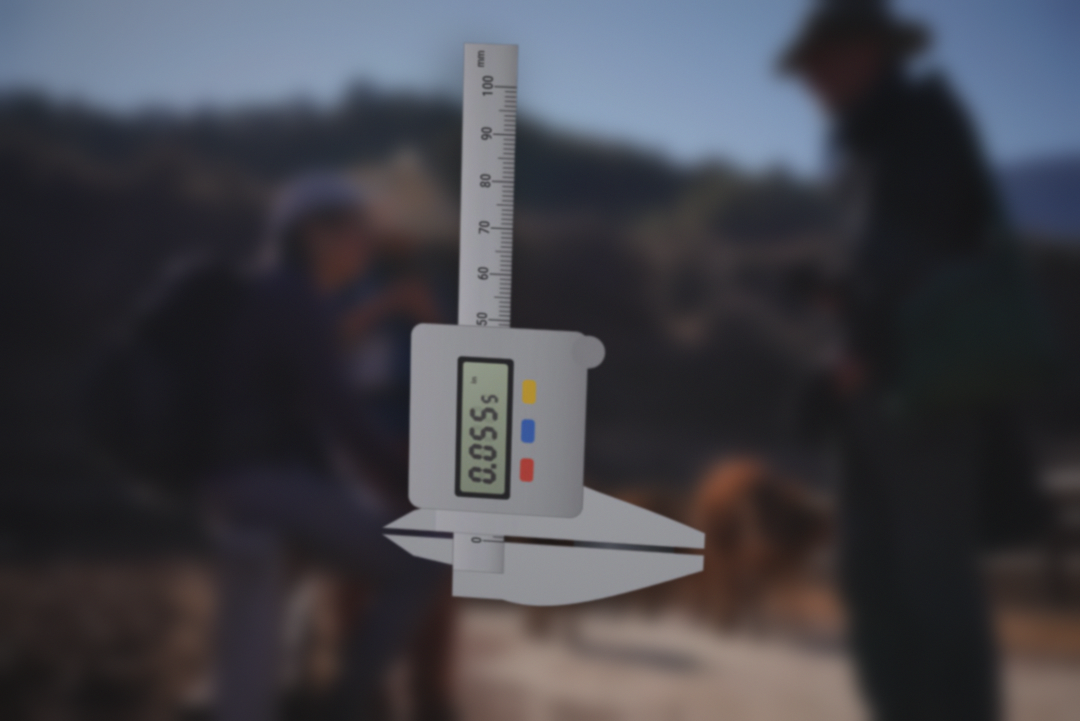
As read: value=0.0555 unit=in
